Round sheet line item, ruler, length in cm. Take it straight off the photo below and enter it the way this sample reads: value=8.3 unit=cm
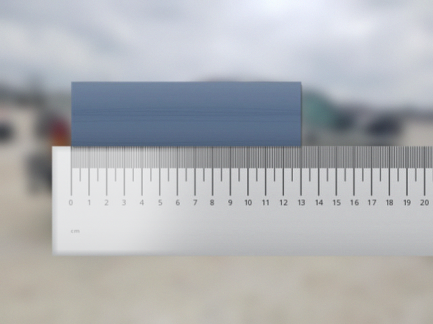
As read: value=13 unit=cm
